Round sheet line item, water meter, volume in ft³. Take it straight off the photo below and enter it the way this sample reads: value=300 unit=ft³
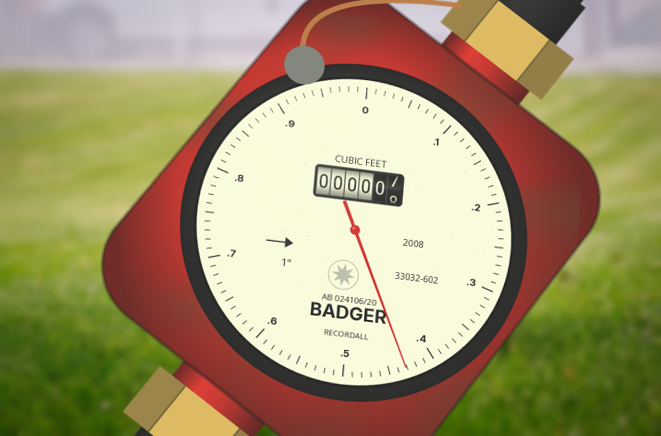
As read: value=7.43 unit=ft³
